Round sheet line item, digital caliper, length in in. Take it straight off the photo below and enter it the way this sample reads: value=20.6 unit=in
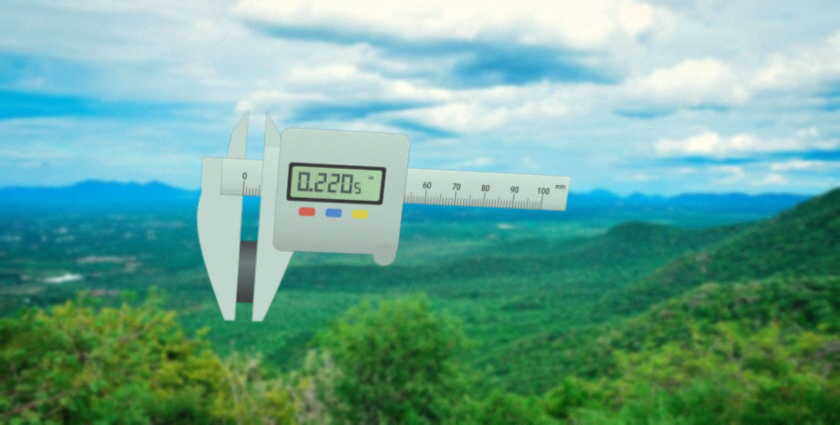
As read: value=0.2205 unit=in
